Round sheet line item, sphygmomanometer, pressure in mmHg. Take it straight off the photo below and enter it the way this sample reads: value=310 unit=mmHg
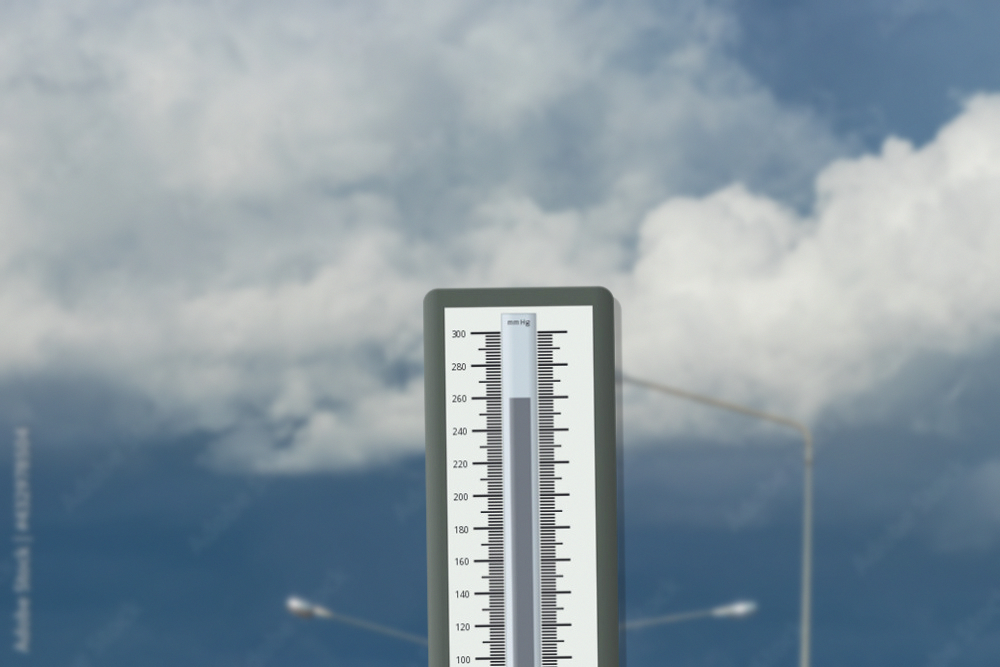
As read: value=260 unit=mmHg
